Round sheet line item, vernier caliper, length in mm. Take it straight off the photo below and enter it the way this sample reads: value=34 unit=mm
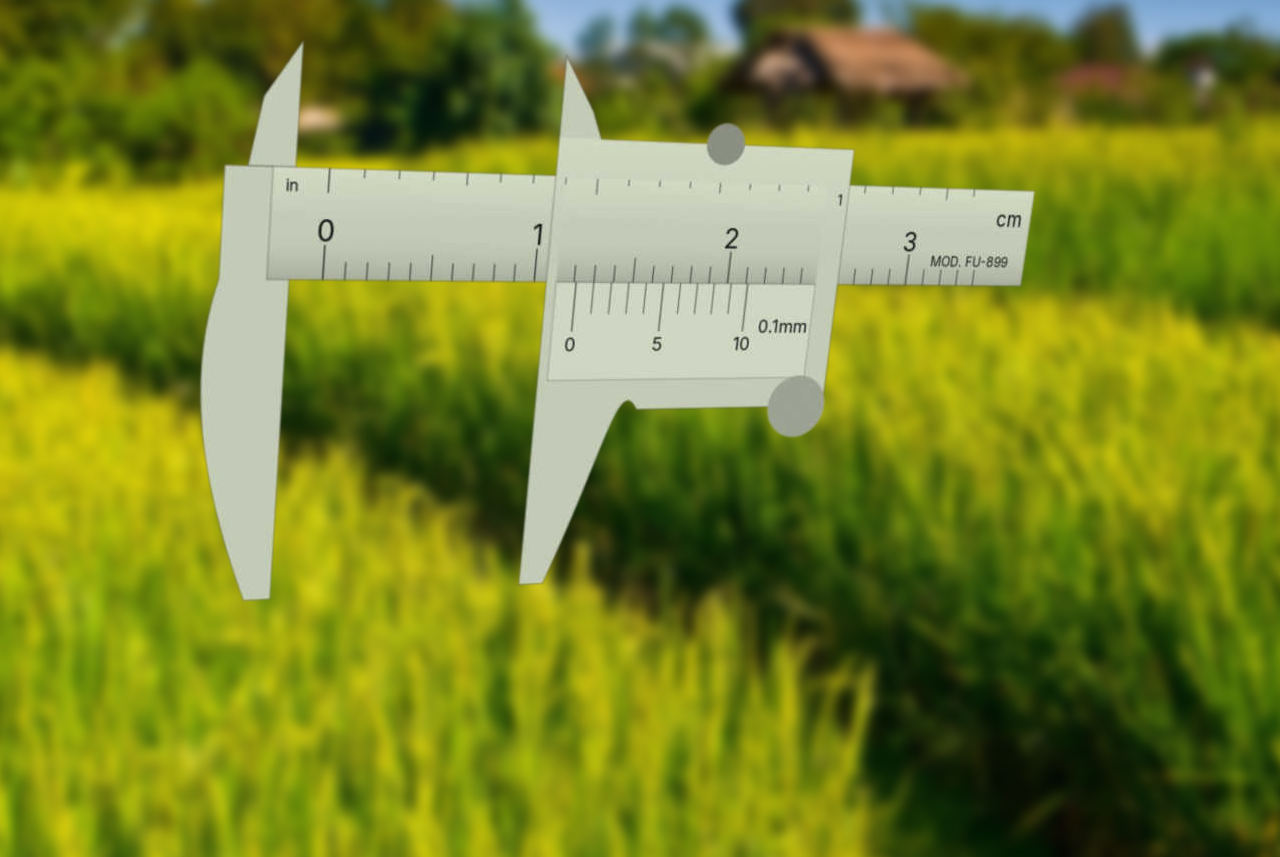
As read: value=12.1 unit=mm
